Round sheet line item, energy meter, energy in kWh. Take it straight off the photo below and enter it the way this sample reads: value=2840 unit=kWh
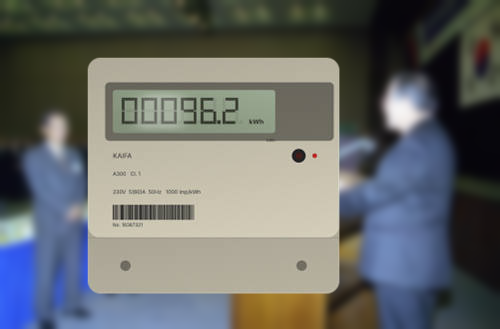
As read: value=96.2 unit=kWh
